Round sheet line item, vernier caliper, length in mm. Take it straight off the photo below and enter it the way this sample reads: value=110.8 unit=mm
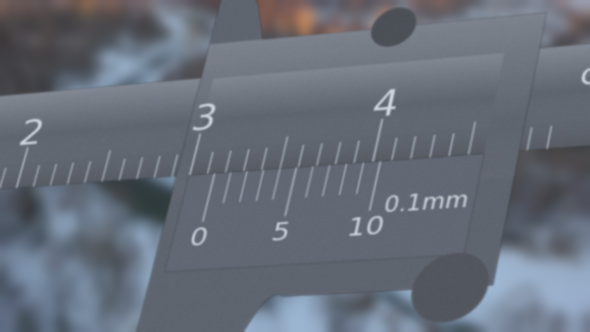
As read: value=31.4 unit=mm
